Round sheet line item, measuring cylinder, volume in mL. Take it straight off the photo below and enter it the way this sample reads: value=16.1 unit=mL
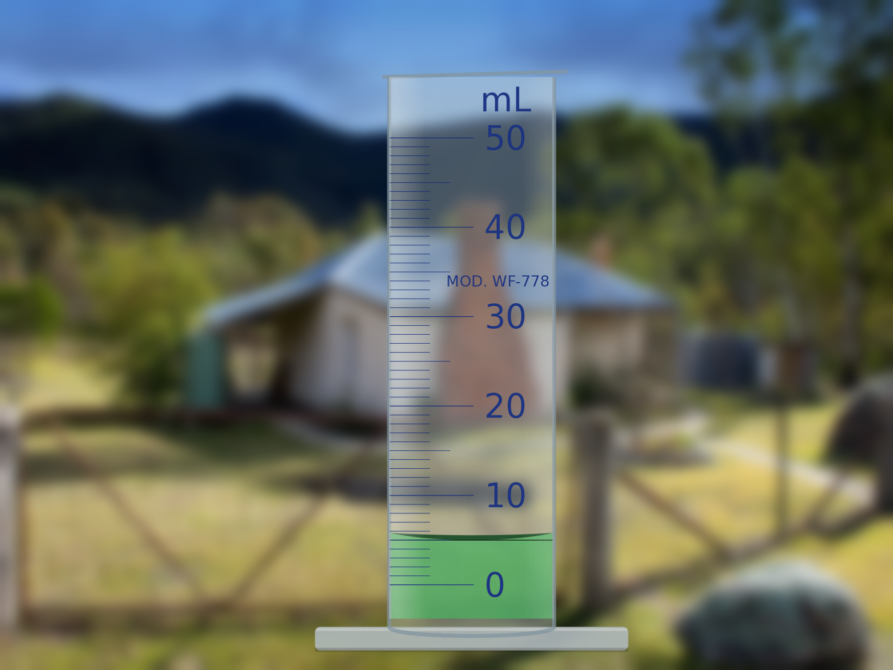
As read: value=5 unit=mL
